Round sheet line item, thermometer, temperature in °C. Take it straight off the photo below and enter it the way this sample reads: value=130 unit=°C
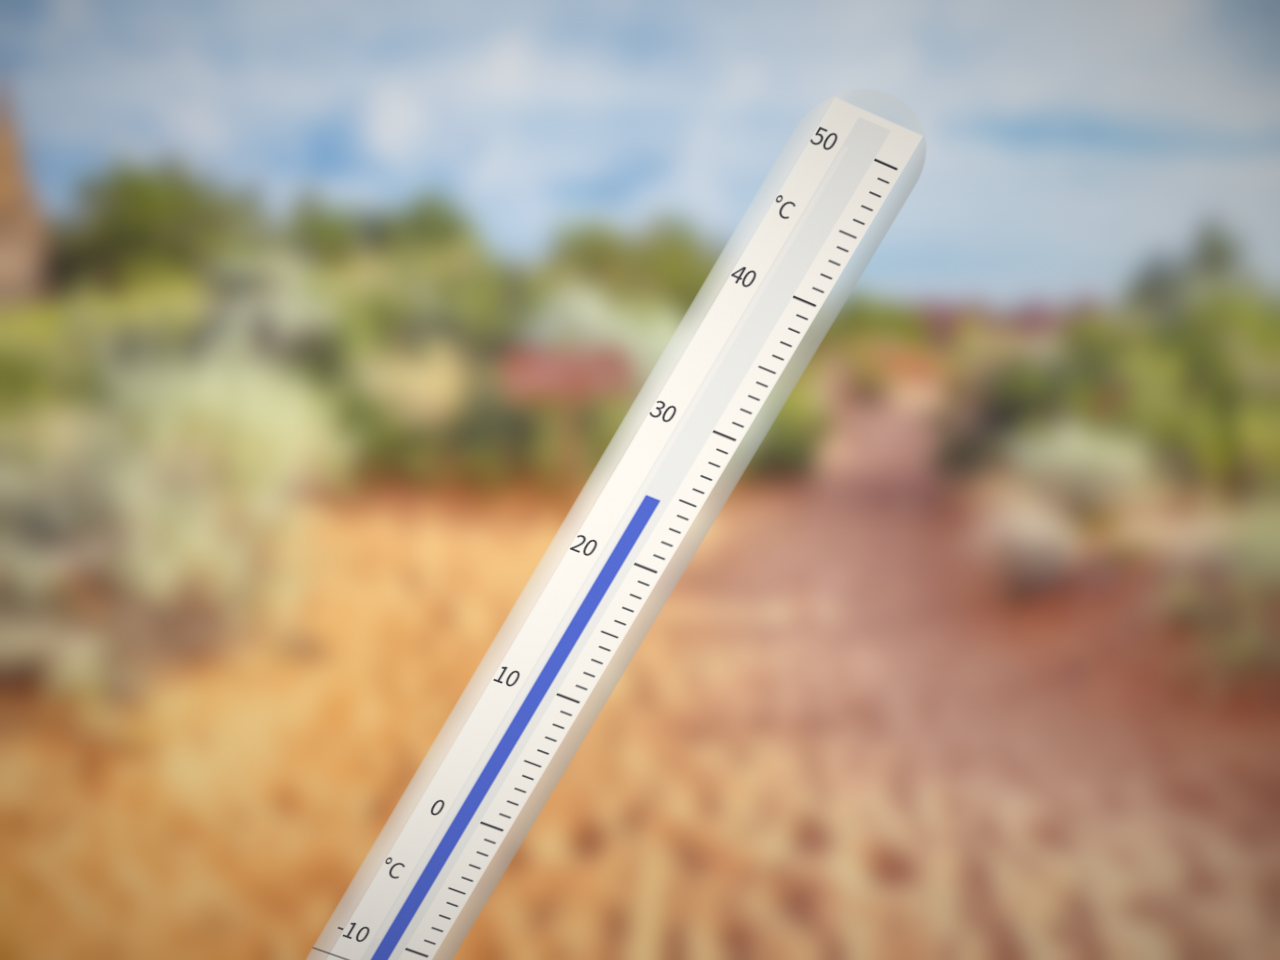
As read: value=24.5 unit=°C
